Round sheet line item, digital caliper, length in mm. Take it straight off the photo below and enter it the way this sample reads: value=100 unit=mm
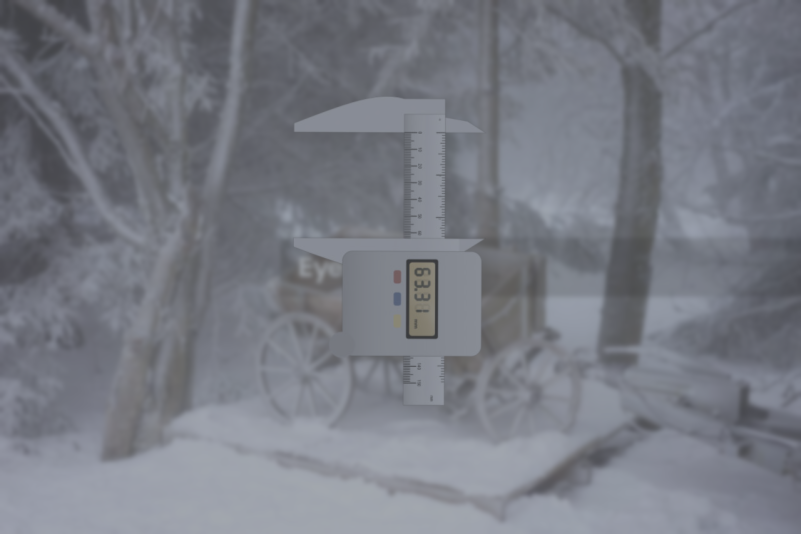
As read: value=63.31 unit=mm
